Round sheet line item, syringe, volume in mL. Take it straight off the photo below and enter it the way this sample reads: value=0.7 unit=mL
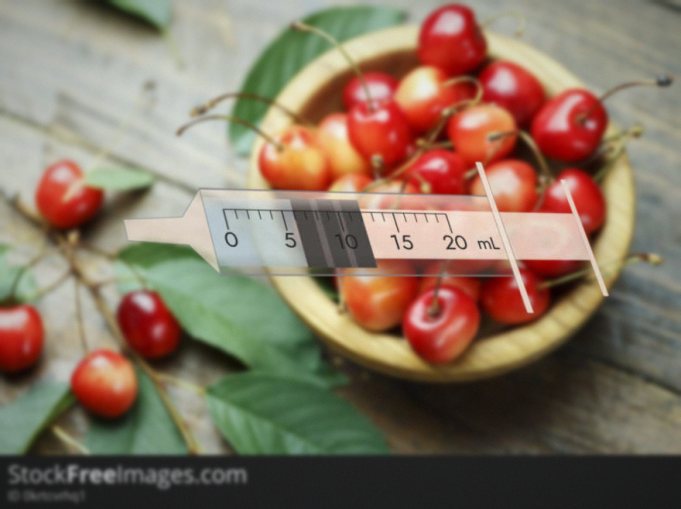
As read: value=6 unit=mL
